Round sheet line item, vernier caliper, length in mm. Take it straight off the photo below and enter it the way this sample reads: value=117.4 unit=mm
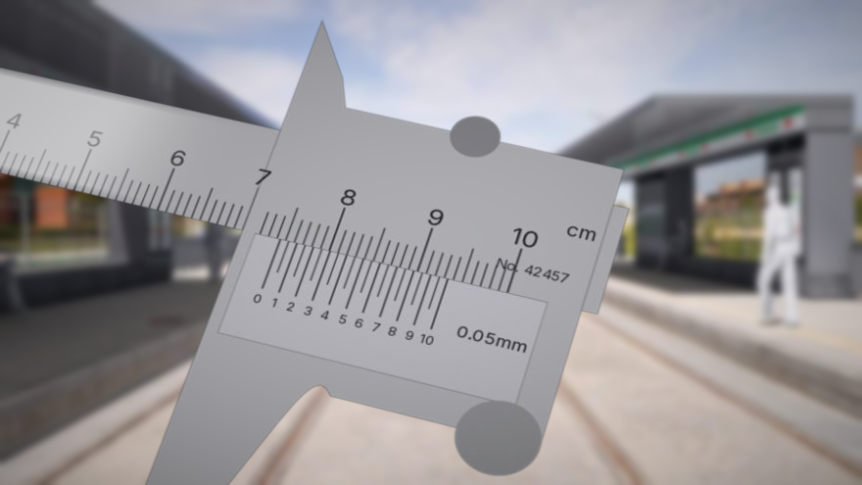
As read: value=74.4 unit=mm
